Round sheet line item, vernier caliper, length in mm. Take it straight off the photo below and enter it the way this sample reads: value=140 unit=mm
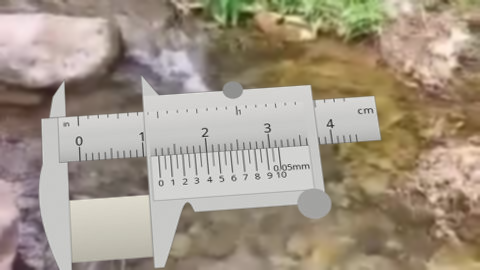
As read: value=12.4 unit=mm
